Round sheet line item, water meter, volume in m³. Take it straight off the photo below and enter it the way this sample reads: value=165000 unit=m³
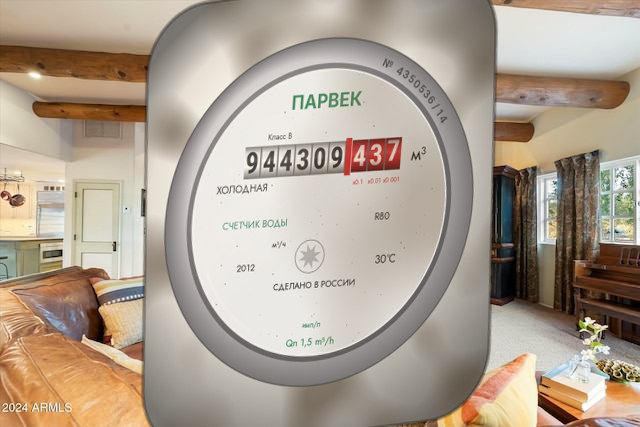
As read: value=944309.437 unit=m³
